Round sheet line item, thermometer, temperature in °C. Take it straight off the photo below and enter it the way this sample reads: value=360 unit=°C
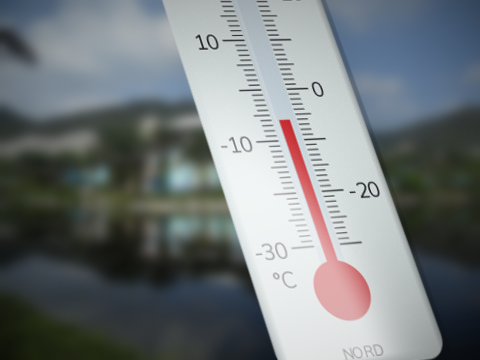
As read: value=-6 unit=°C
